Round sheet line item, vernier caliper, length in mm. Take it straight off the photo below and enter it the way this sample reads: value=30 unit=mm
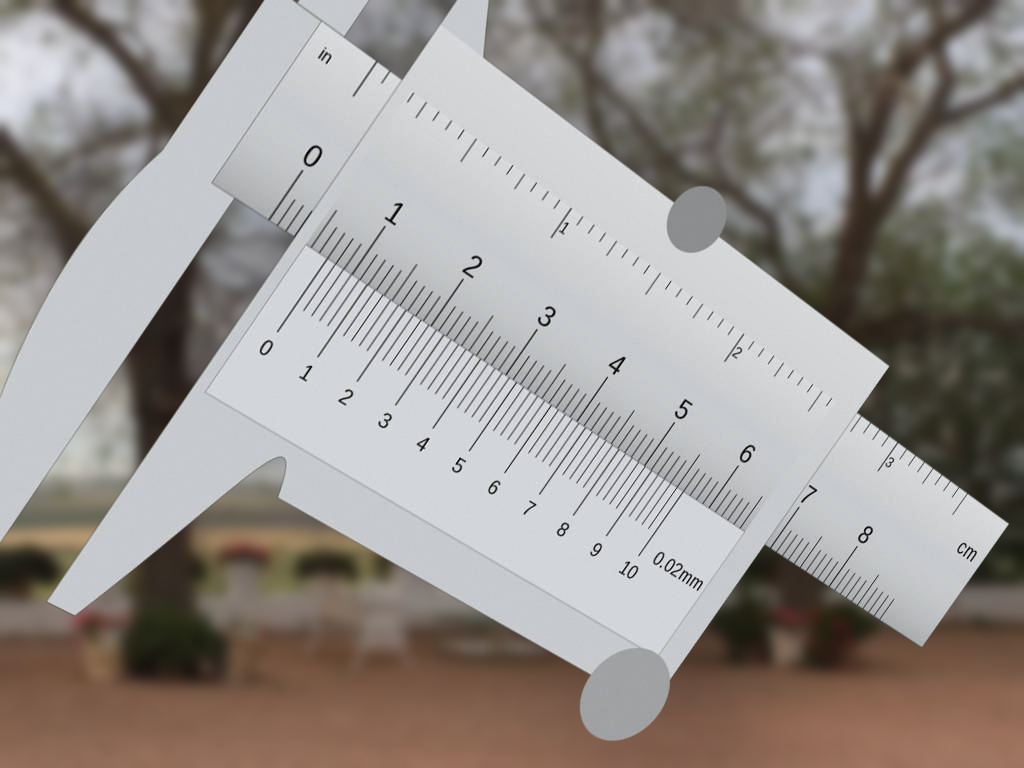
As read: value=7.0 unit=mm
